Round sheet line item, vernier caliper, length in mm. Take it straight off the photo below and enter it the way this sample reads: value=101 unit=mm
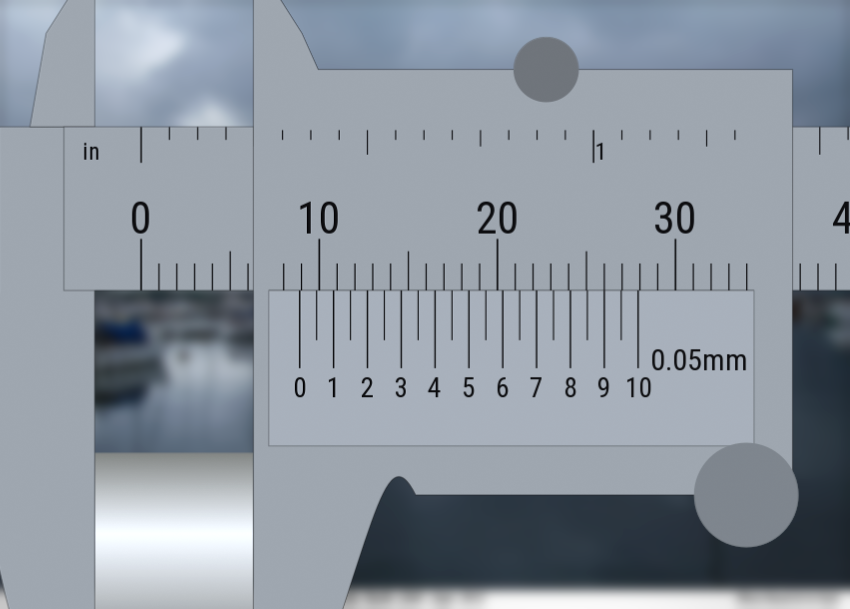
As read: value=8.9 unit=mm
